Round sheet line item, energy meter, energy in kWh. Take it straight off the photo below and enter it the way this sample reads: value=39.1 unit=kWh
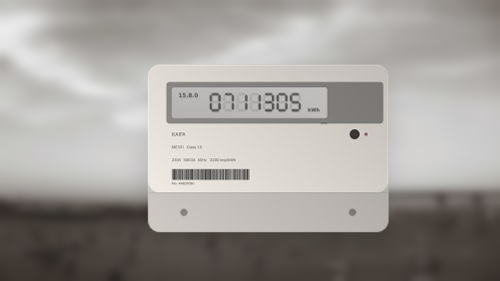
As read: value=711305 unit=kWh
